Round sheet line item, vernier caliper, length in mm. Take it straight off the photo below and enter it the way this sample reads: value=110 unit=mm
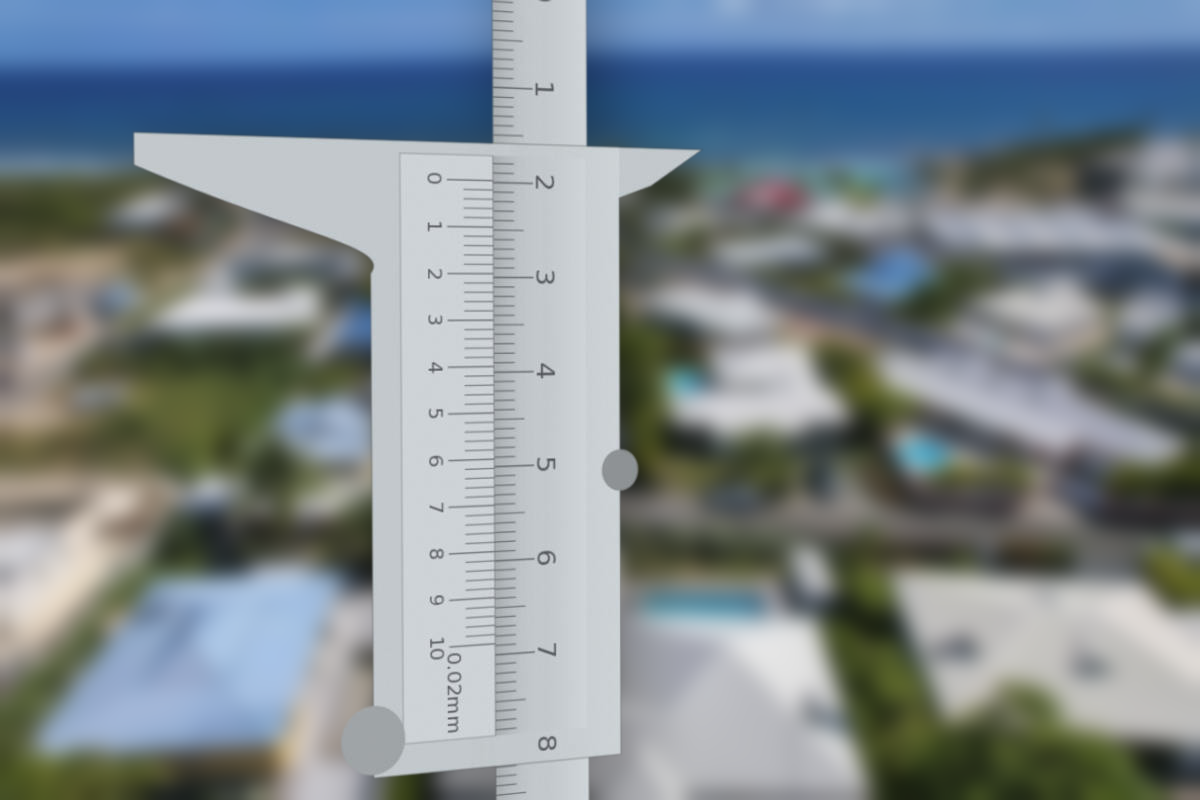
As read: value=19.8 unit=mm
